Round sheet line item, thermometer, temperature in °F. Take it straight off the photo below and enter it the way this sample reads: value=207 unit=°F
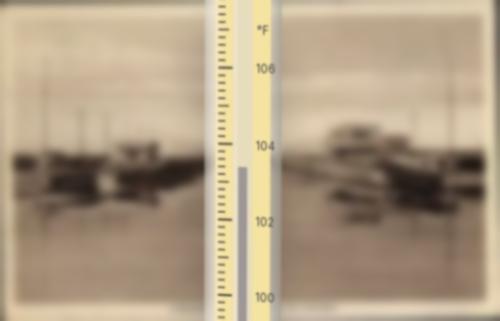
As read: value=103.4 unit=°F
